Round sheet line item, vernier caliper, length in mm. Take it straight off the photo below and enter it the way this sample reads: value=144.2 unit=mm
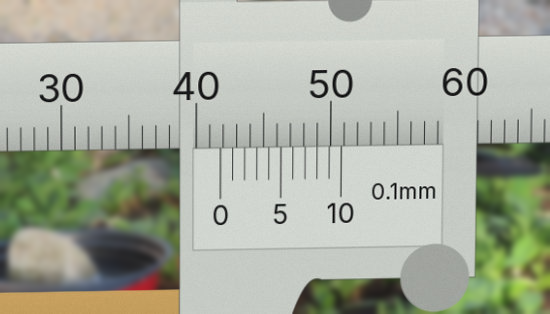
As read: value=41.8 unit=mm
